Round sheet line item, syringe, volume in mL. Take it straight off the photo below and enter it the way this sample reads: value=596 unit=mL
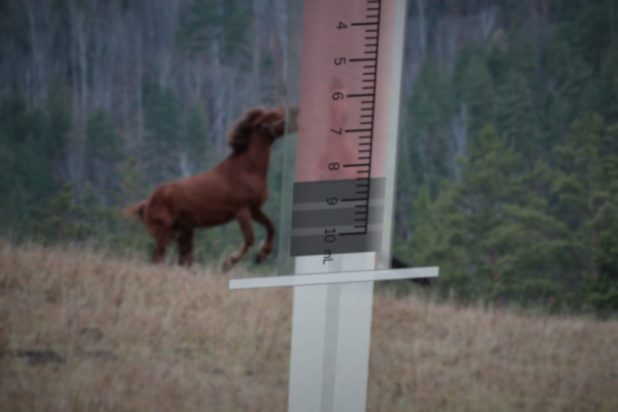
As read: value=8.4 unit=mL
